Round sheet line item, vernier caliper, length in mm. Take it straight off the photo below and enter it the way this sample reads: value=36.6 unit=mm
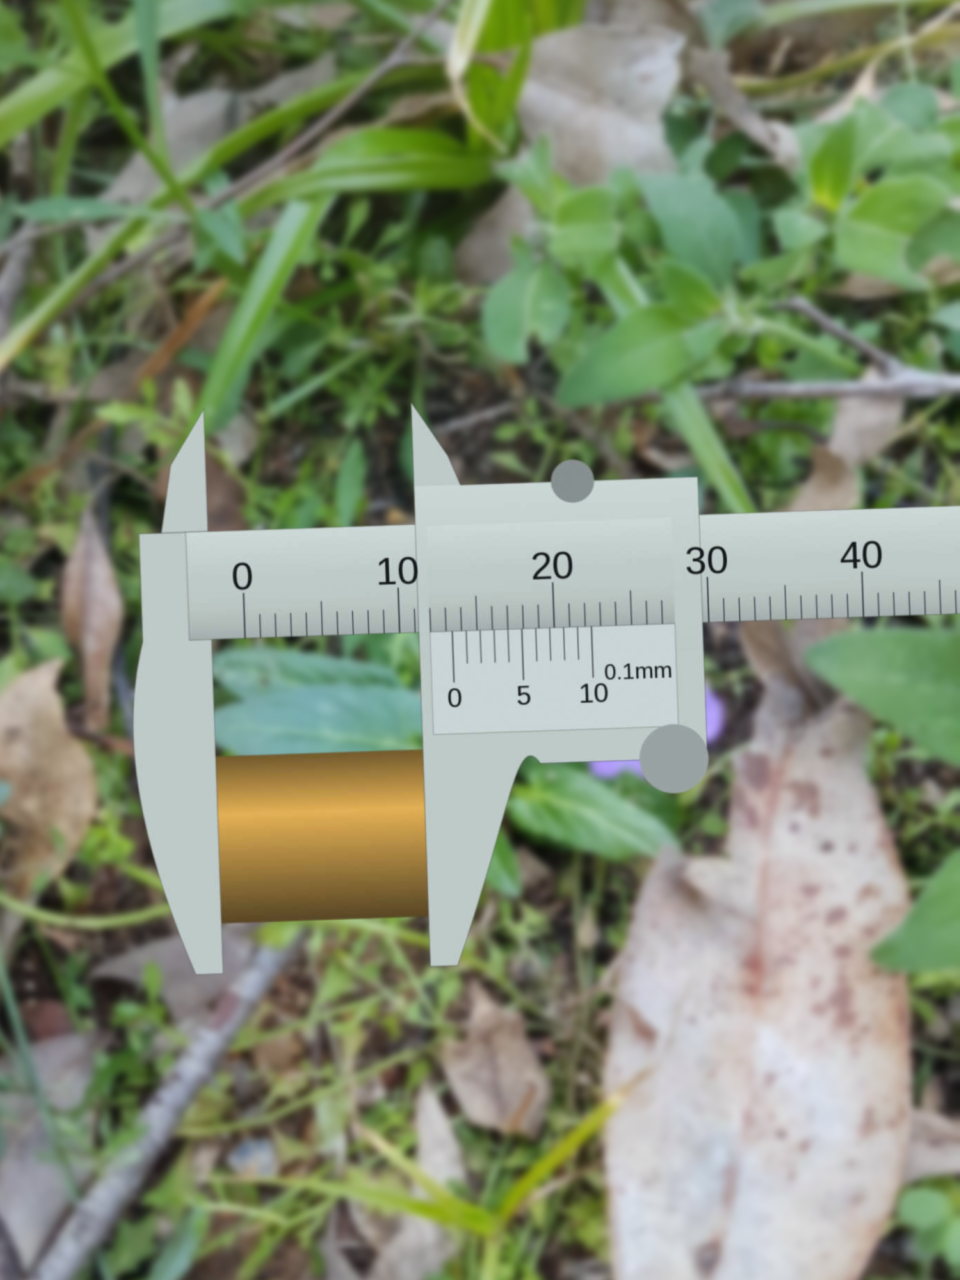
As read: value=13.4 unit=mm
